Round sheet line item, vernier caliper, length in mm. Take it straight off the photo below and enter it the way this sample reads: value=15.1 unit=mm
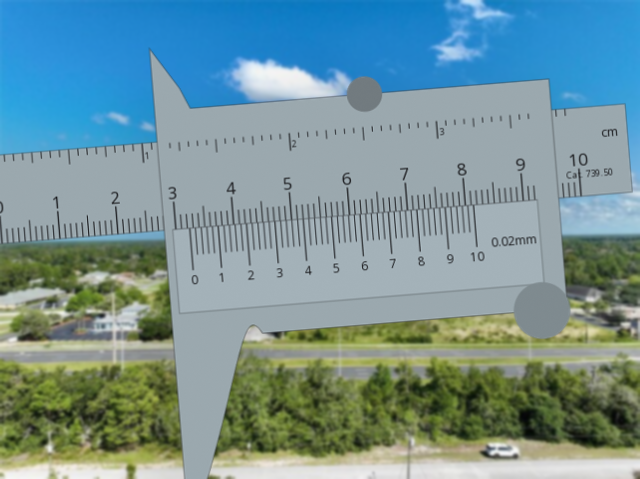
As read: value=32.4 unit=mm
